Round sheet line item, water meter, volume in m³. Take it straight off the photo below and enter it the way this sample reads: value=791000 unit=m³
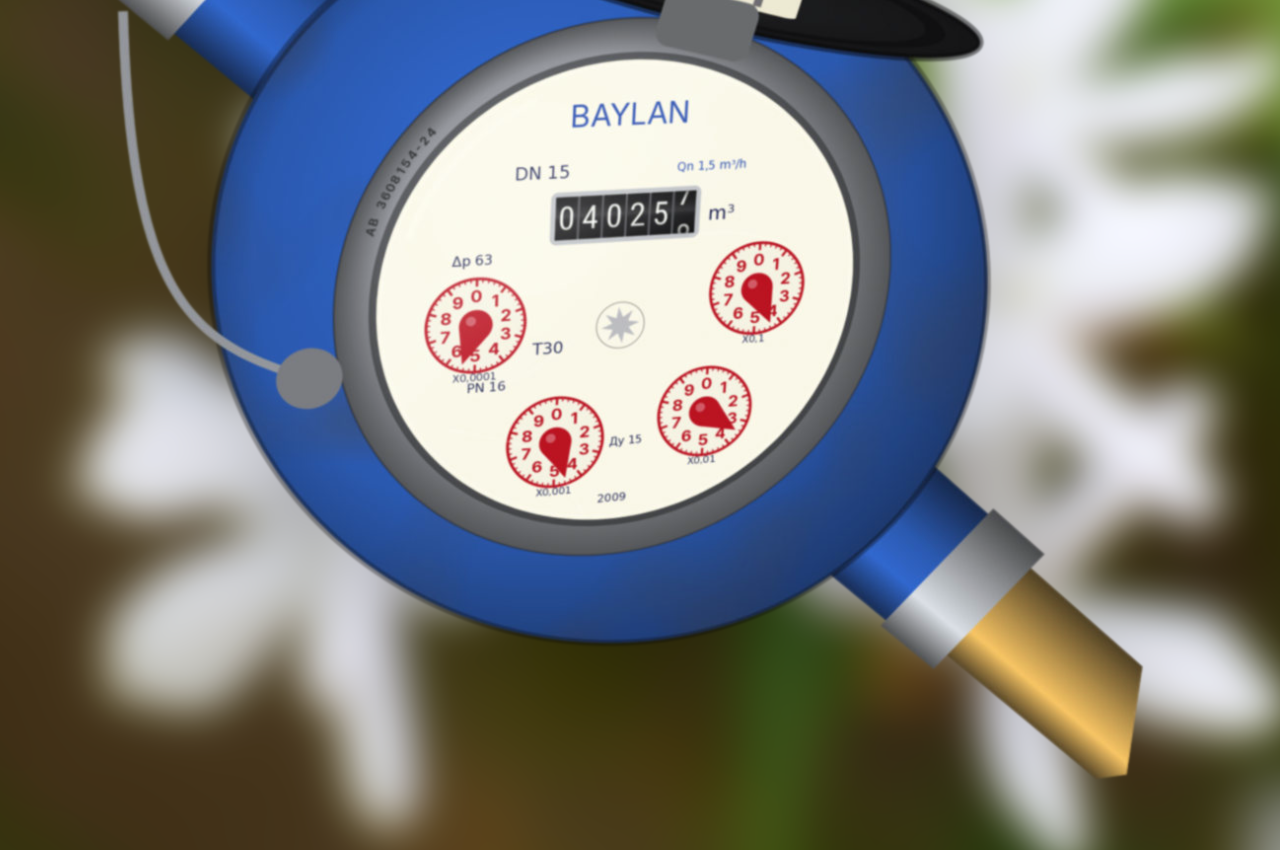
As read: value=40257.4345 unit=m³
